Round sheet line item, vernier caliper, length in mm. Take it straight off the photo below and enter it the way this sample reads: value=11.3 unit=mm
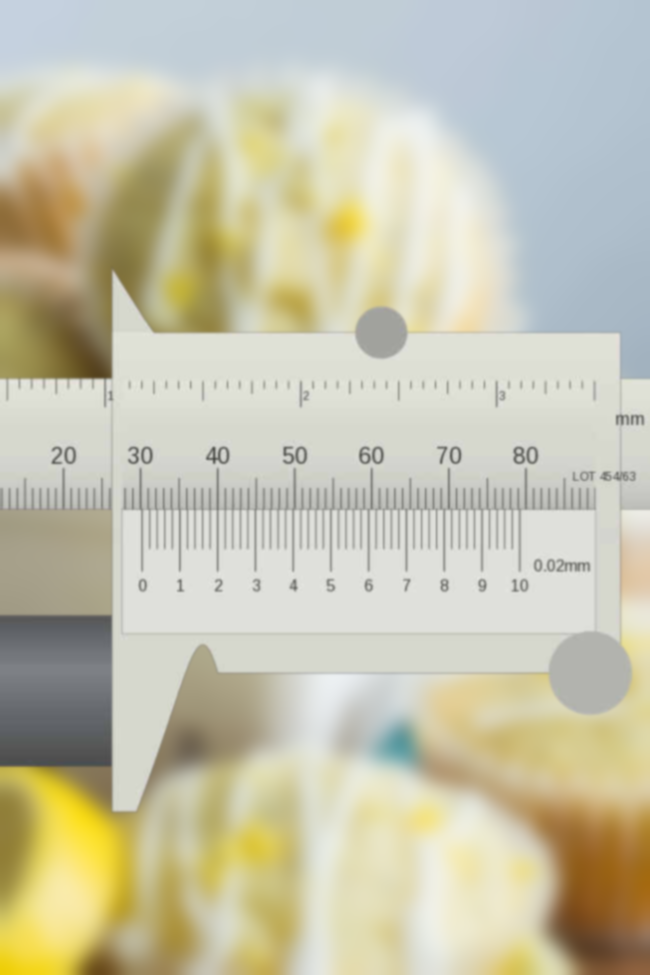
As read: value=30.2 unit=mm
